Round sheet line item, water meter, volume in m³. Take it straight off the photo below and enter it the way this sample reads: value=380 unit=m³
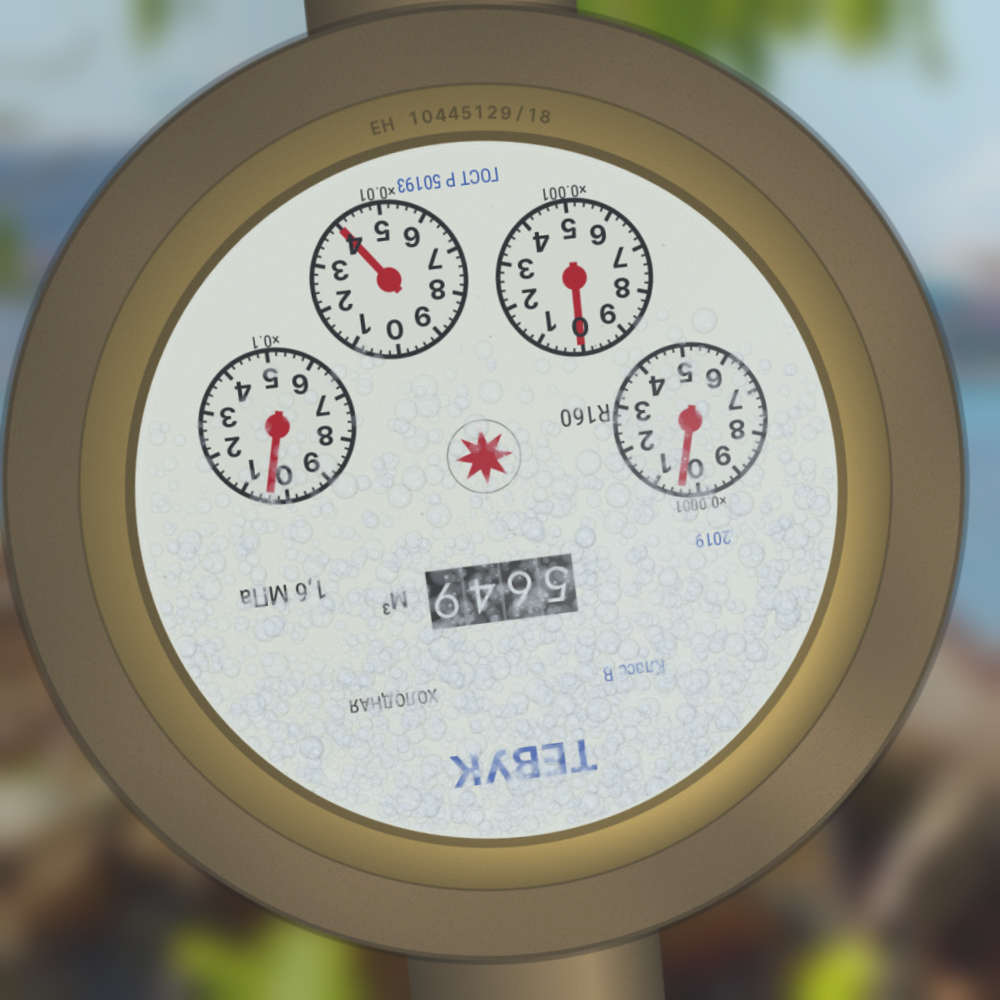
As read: value=5649.0400 unit=m³
